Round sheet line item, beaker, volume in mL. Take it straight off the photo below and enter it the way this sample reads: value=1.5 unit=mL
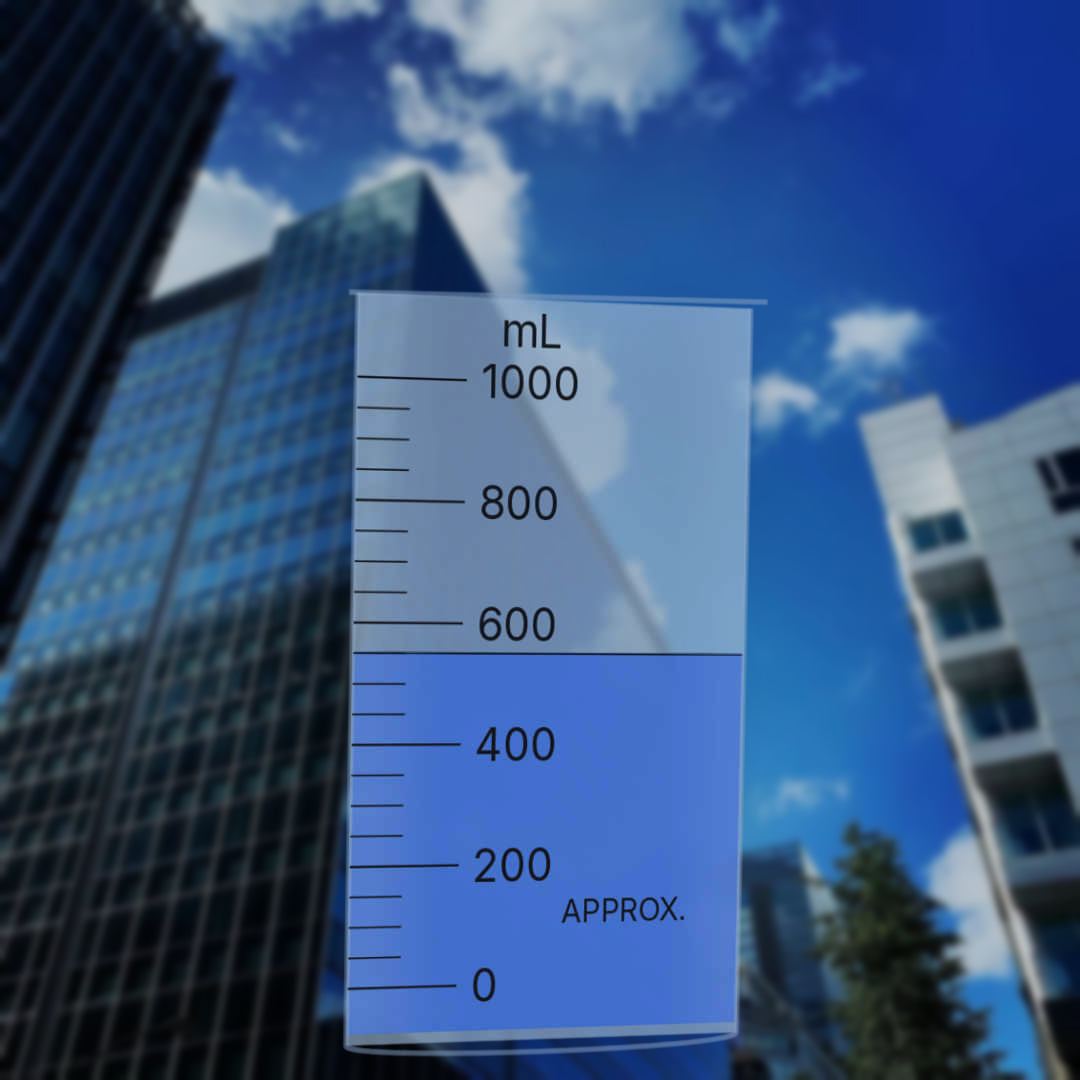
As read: value=550 unit=mL
